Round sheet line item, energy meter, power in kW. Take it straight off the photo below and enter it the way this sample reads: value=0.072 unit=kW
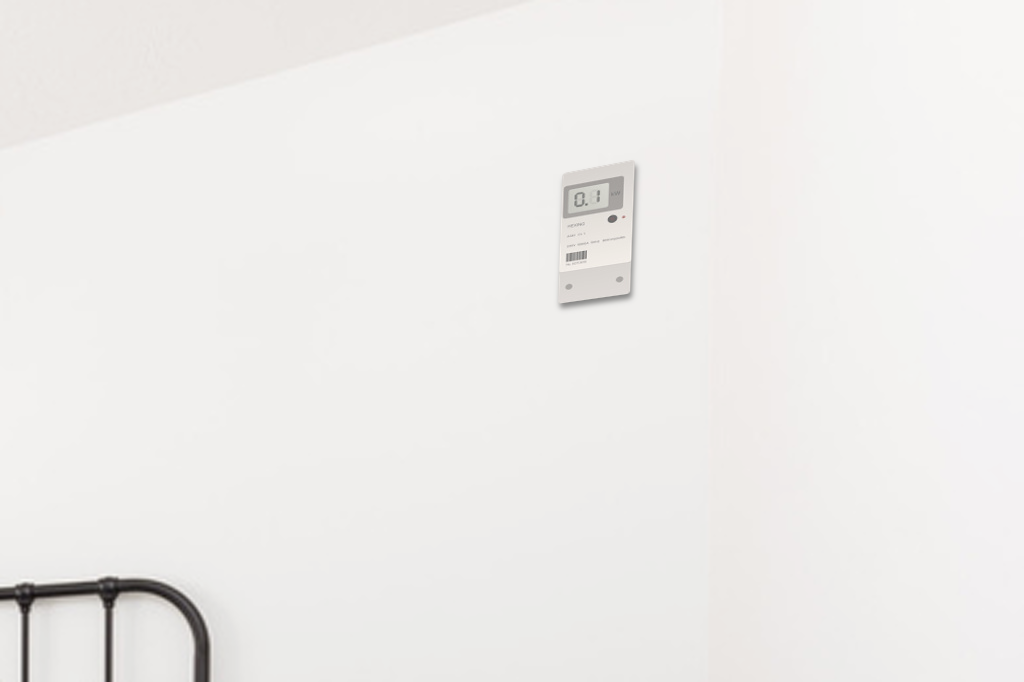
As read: value=0.1 unit=kW
